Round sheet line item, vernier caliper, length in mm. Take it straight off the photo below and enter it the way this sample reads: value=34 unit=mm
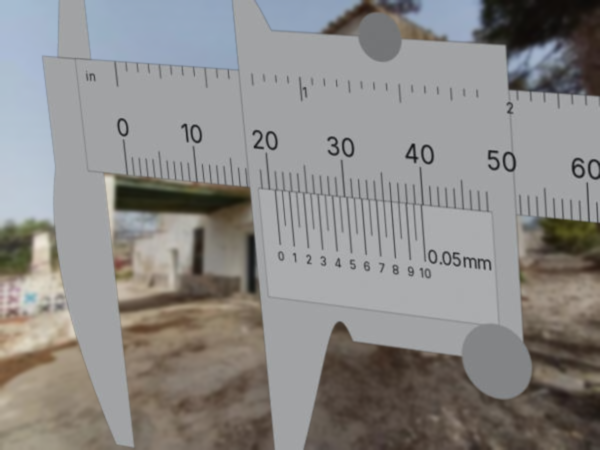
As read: value=20.8 unit=mm
